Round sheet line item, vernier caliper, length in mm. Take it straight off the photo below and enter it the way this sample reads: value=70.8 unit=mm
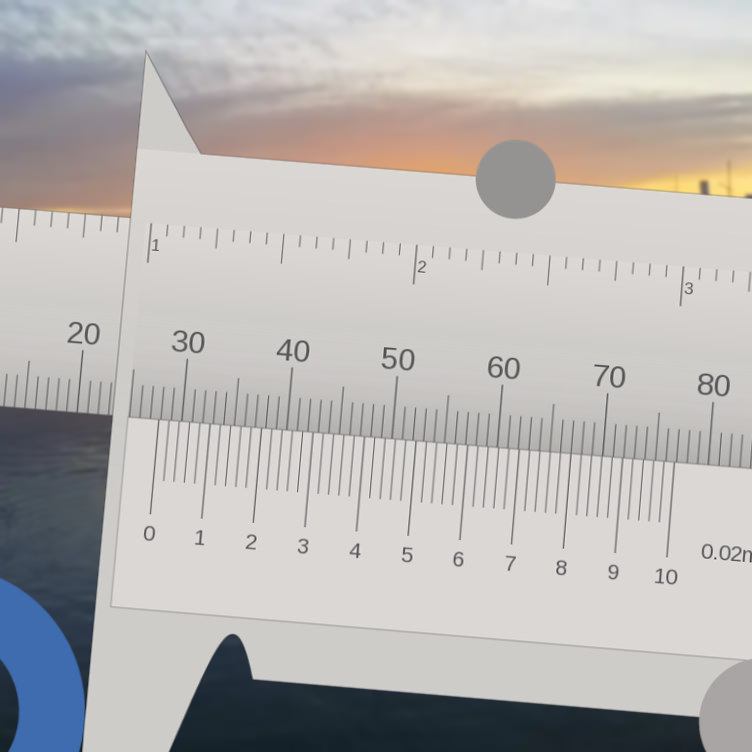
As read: value=27.8 unit=mm
